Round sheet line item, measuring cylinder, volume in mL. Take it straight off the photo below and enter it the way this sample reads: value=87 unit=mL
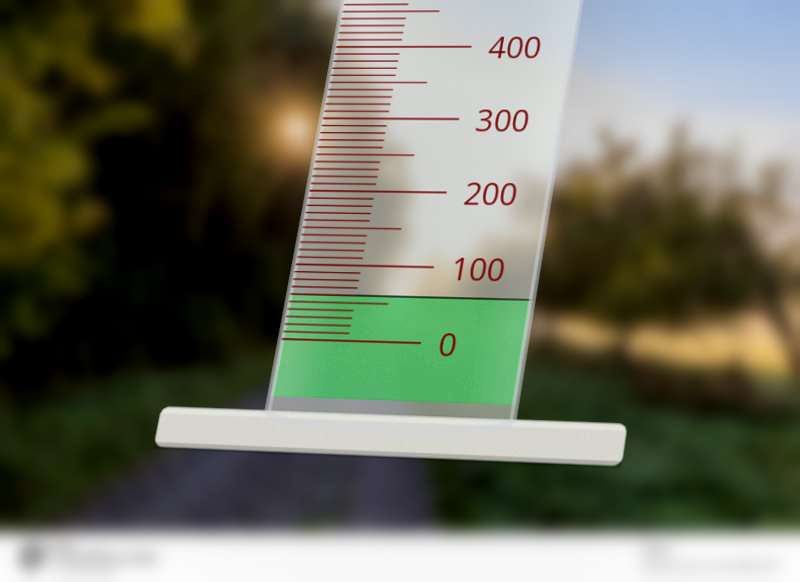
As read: value=60 unit=mL
